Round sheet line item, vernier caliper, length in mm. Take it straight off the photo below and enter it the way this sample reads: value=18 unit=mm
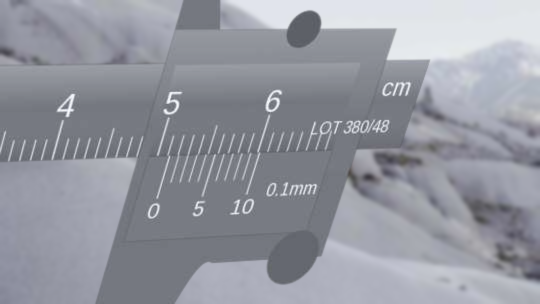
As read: value=51.2 unit=mm
